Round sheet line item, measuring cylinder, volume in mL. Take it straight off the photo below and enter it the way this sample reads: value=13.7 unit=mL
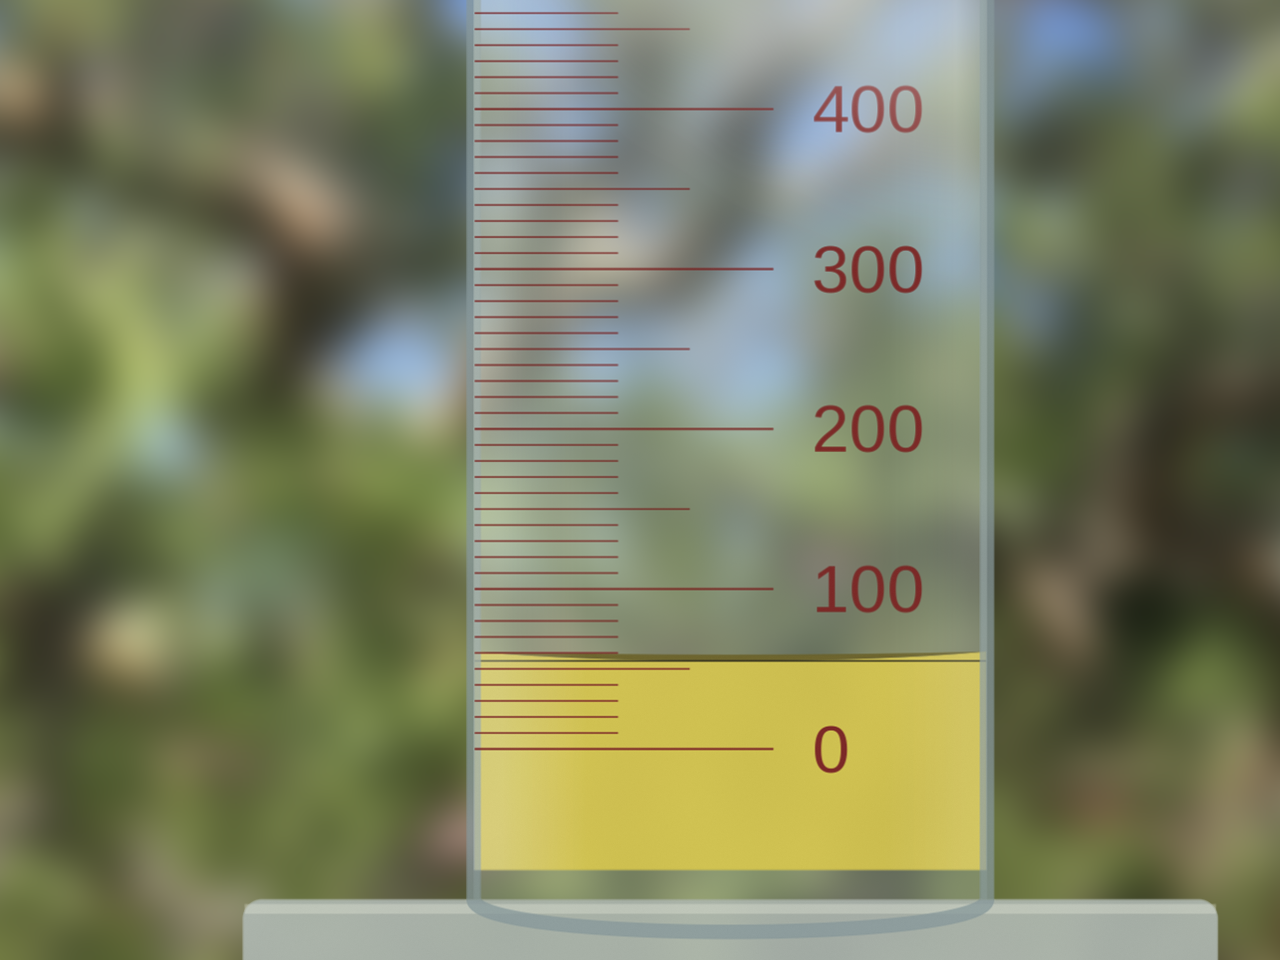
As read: value=55 unit=mL
